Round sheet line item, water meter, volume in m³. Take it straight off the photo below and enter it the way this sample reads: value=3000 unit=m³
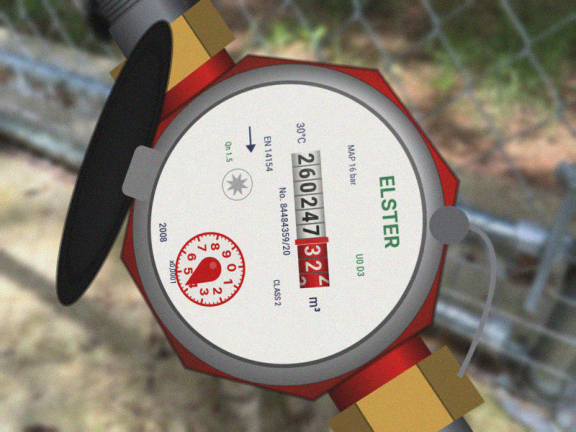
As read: value=260247.3224 unit=m³
